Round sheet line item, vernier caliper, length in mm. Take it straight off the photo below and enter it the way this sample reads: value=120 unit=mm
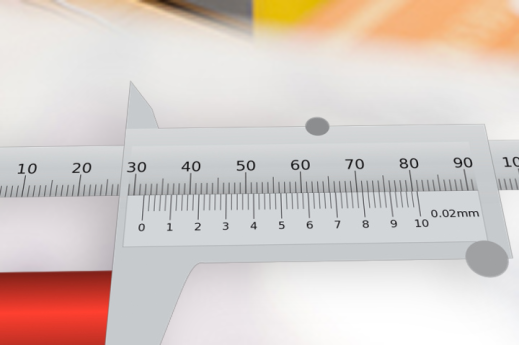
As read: value=31.8 unit=mm
